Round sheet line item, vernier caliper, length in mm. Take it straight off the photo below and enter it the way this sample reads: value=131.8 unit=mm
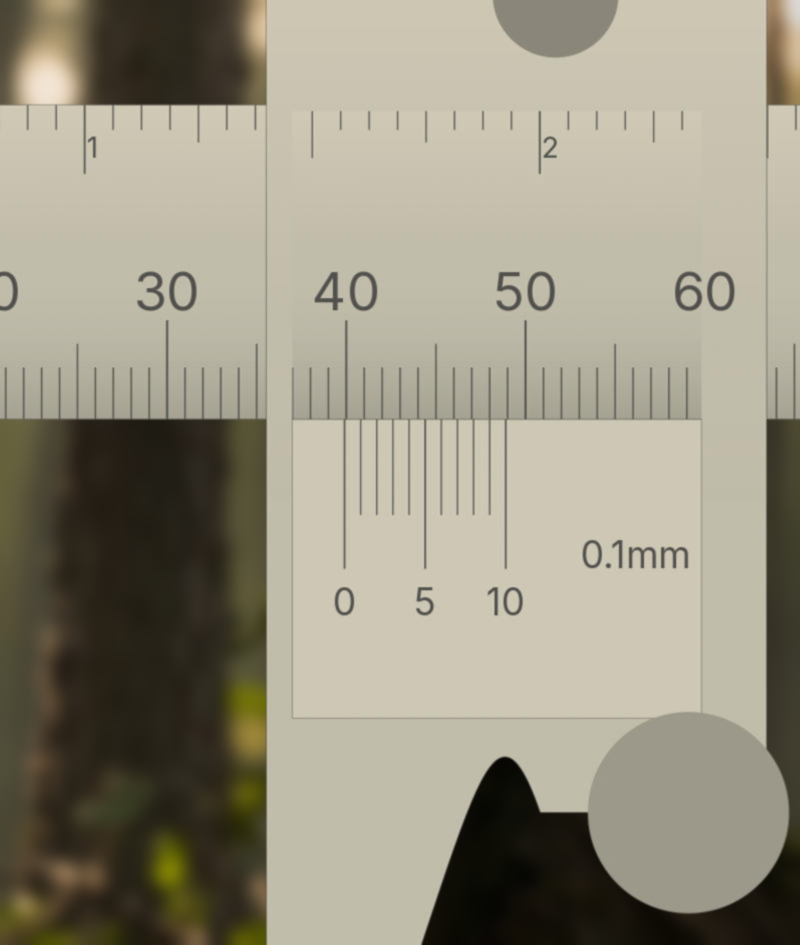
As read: value=39.9 unit=mm
